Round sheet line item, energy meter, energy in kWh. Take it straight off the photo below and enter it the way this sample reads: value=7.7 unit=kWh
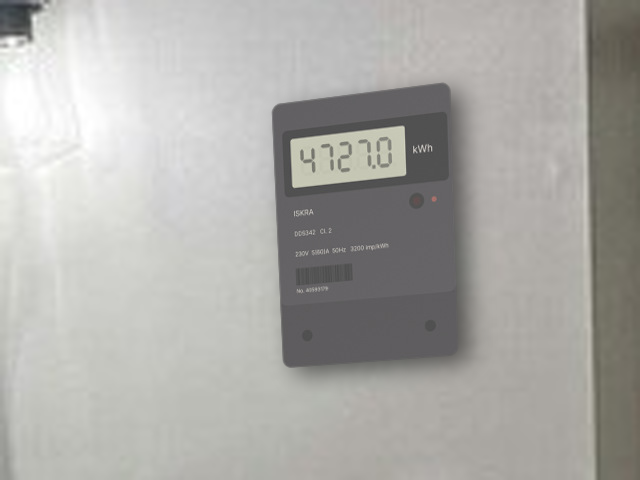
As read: value=4727.0 unit=kWh
